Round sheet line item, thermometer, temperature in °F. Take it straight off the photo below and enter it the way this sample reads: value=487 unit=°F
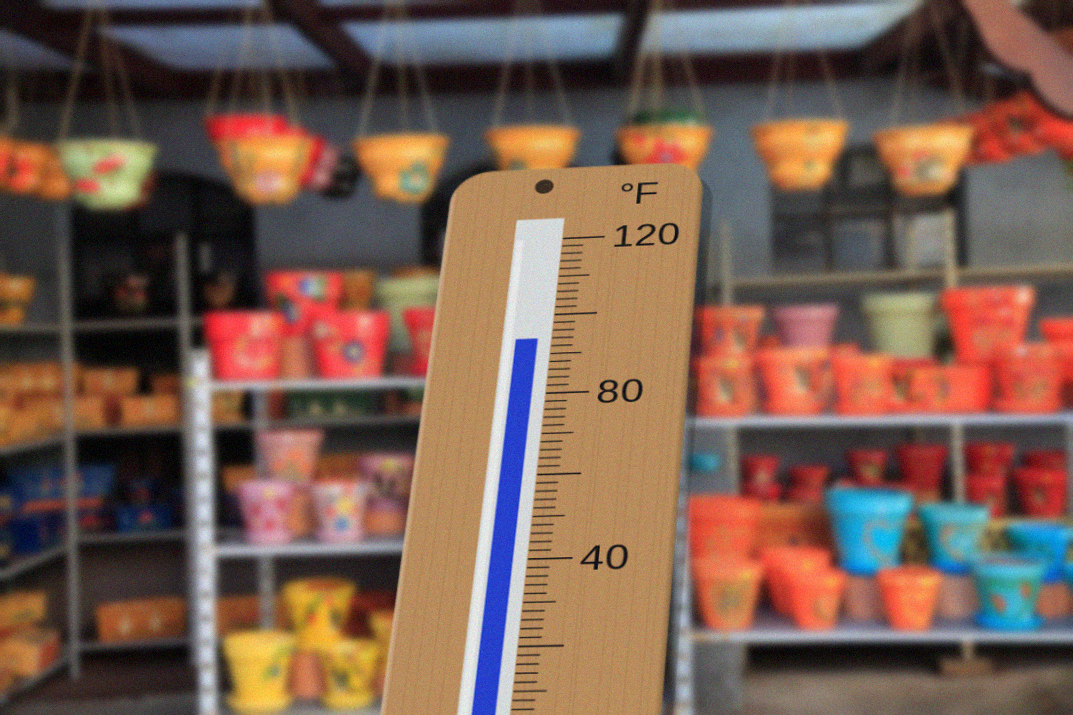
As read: value=94 unit=°F
